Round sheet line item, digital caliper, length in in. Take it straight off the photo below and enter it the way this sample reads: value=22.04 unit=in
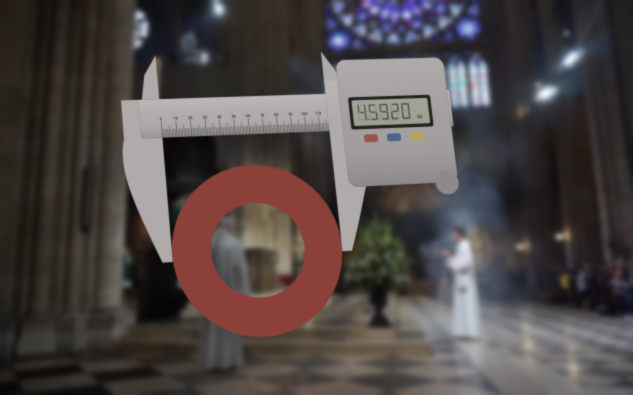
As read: value=4.5920 unit=in
